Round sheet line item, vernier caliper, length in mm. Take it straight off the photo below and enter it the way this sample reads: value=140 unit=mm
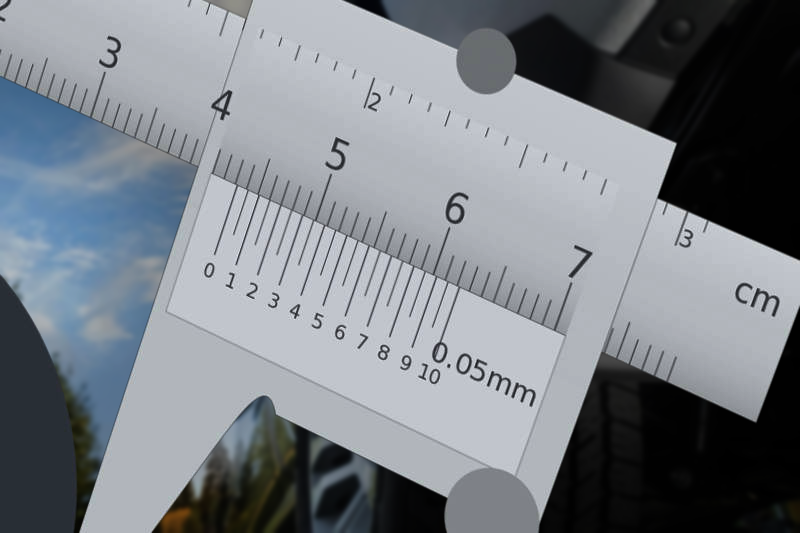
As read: value=43.2 unit=mm
